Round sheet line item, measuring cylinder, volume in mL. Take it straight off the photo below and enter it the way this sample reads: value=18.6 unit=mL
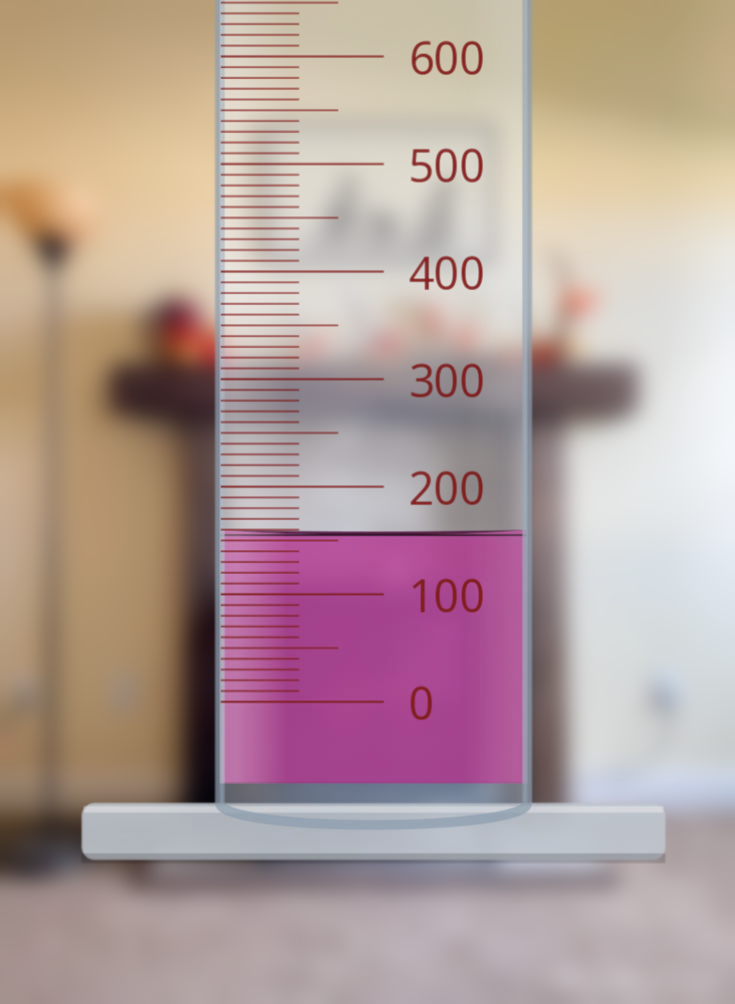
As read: value=155 unit=mL
